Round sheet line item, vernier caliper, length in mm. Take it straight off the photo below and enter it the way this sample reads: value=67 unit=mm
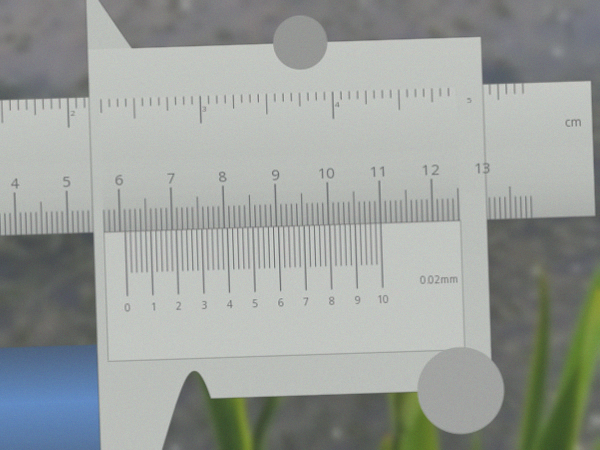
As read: value=61.0 unit=mm
